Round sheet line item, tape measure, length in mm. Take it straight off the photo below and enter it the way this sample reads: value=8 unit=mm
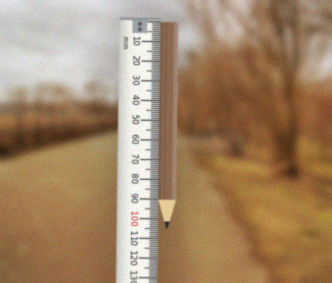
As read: value=105 unit=mm
